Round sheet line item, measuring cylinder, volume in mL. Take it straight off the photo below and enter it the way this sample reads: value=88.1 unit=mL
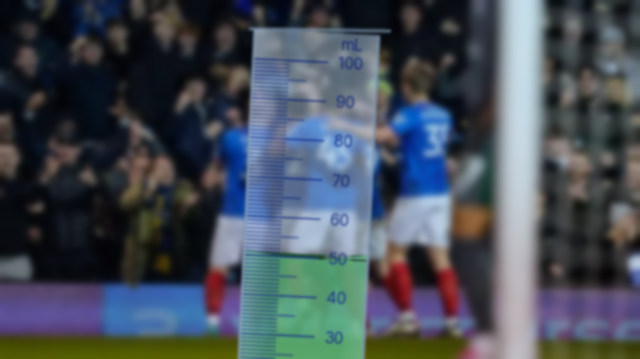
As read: value=50 unit=mL
